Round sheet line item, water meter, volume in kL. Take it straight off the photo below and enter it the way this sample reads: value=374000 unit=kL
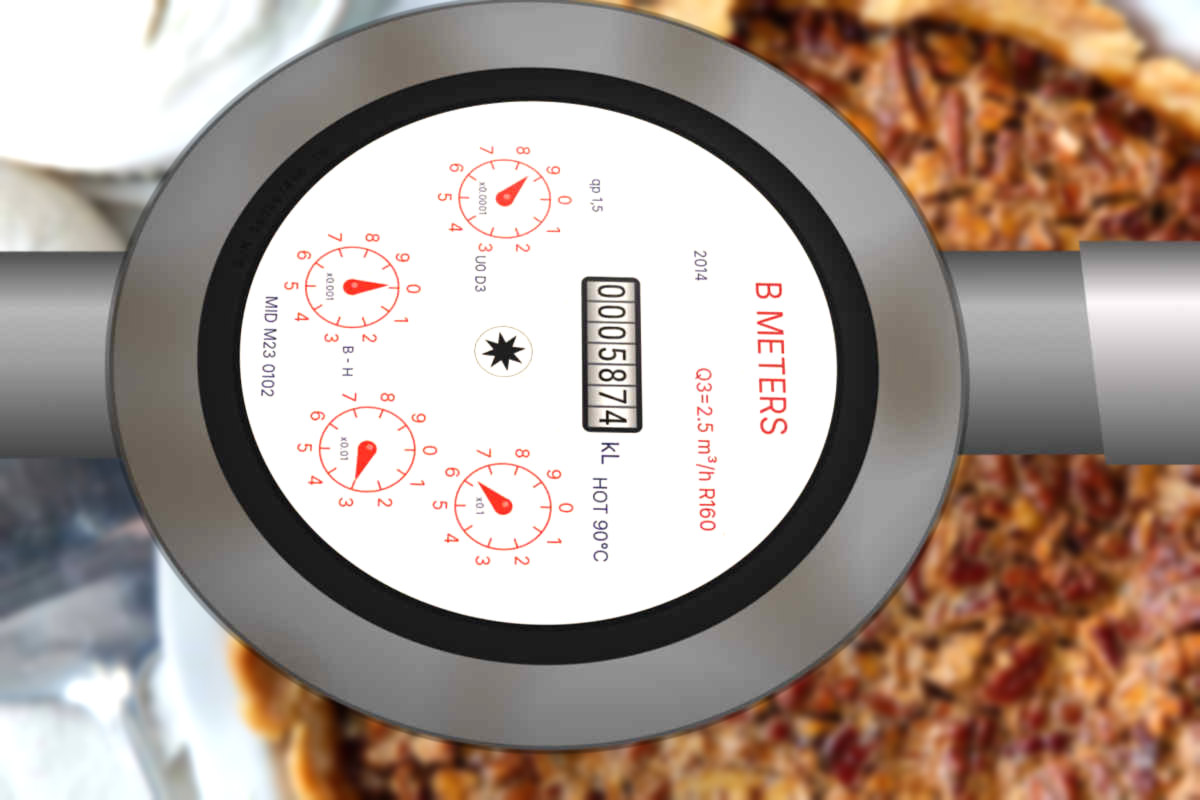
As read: value=5874.6298 unit=kL
